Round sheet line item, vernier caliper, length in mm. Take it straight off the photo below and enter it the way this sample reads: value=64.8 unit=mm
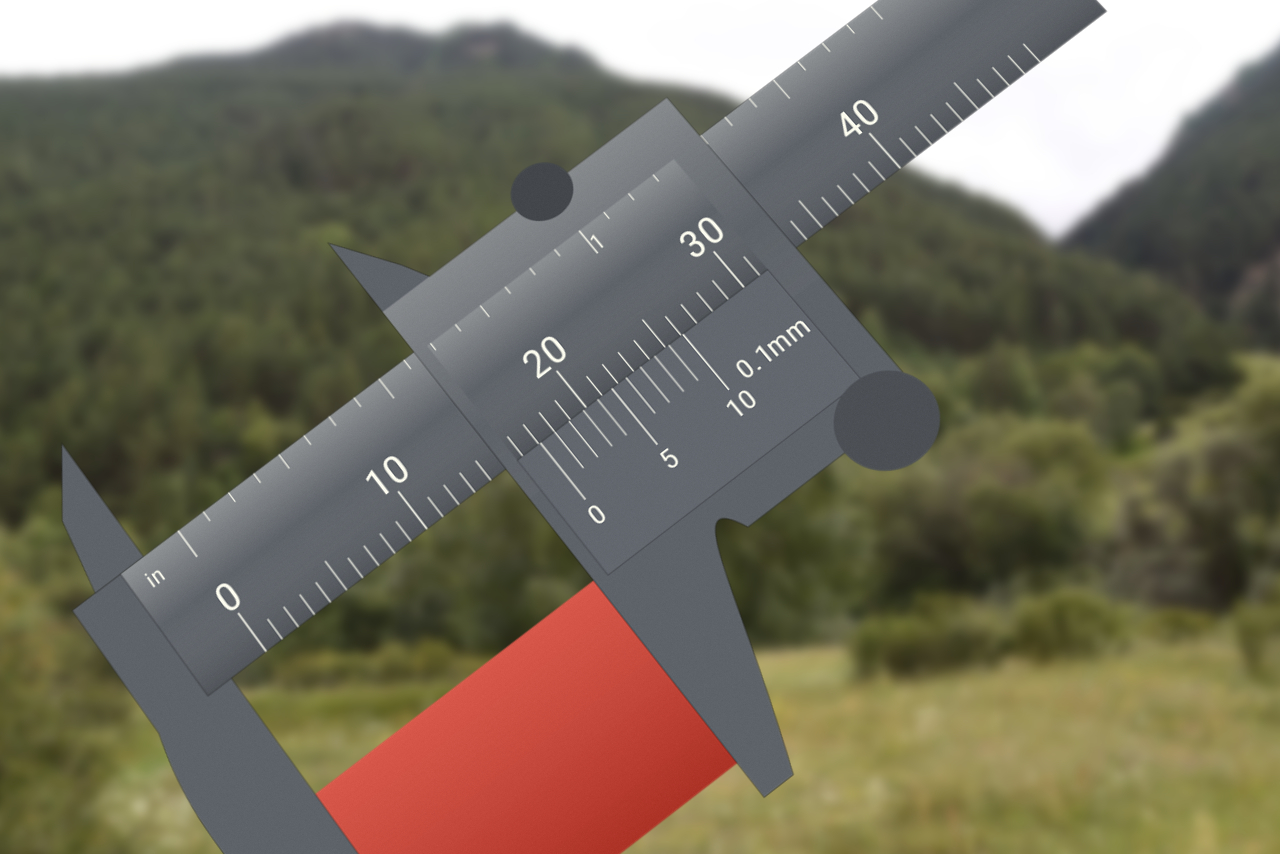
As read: value=17.1 unit=mm
